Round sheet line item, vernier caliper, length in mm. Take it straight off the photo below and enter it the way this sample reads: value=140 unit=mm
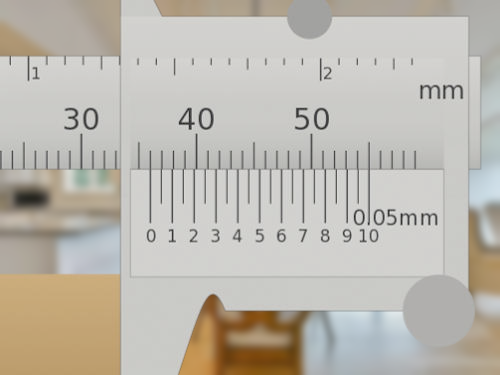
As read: value=36.0 unit=mm
